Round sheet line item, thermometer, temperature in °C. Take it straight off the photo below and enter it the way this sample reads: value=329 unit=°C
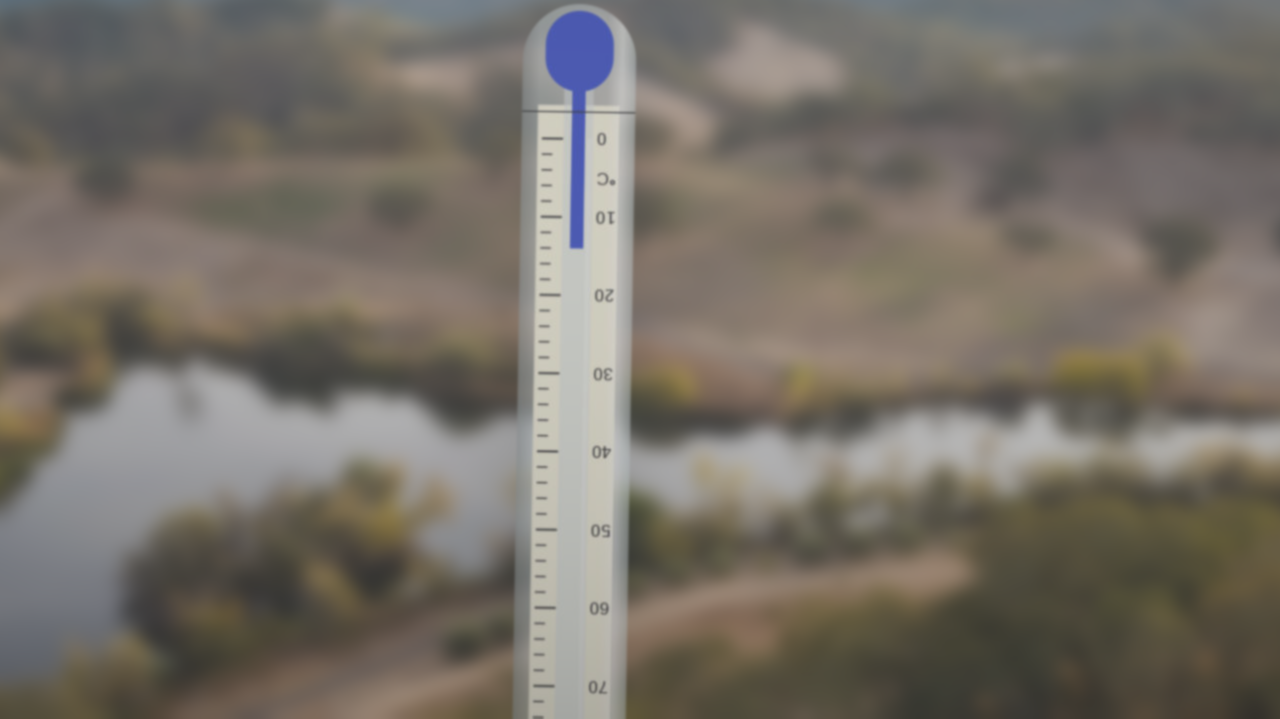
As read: value=14 unit=°C
